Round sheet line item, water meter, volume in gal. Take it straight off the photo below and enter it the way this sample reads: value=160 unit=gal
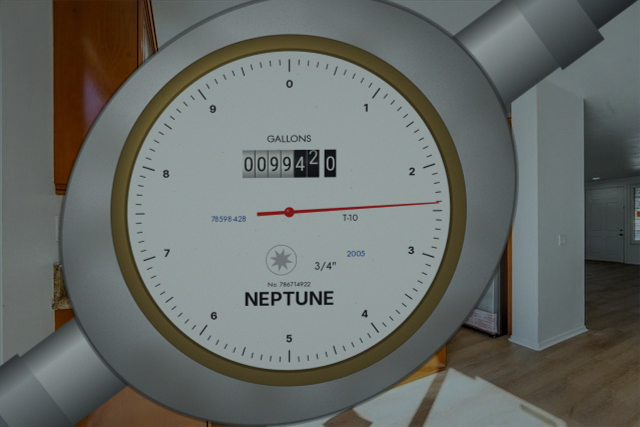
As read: value=99422.4 unit=gal
